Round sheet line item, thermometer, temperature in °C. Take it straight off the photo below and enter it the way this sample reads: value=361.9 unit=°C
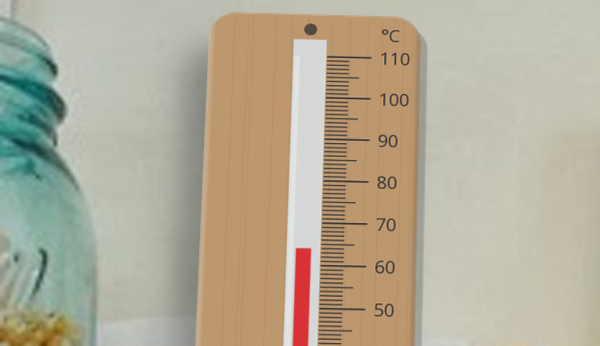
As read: value=64 unit=°C
